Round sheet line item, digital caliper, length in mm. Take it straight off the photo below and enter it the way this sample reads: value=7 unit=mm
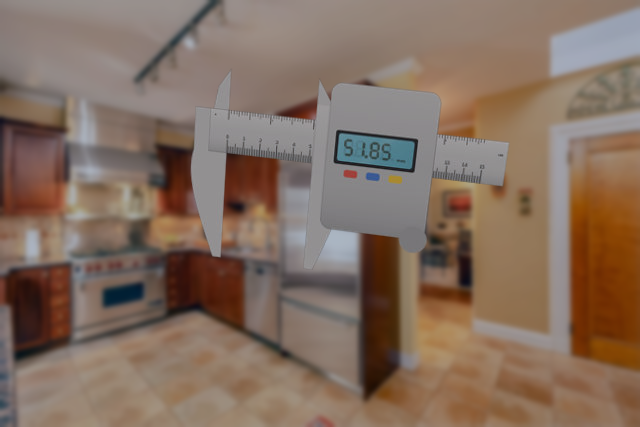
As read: value=51.85 unit=mm
